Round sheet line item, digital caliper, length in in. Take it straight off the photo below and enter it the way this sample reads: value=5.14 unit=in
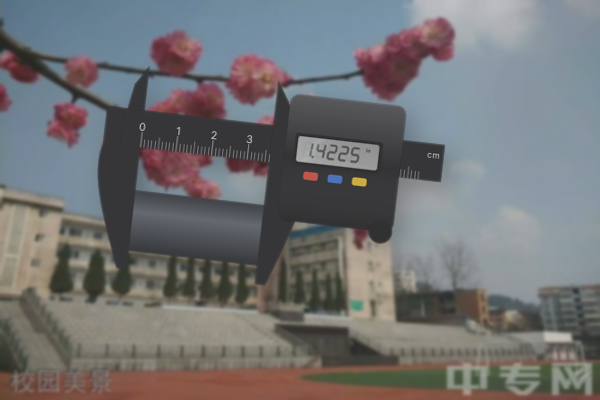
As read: value=1.4225 unit=in
